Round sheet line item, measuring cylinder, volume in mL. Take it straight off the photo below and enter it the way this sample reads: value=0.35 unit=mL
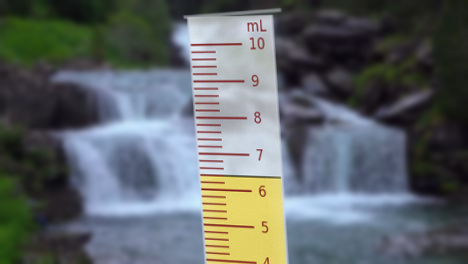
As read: value=6.4 unit=mL
